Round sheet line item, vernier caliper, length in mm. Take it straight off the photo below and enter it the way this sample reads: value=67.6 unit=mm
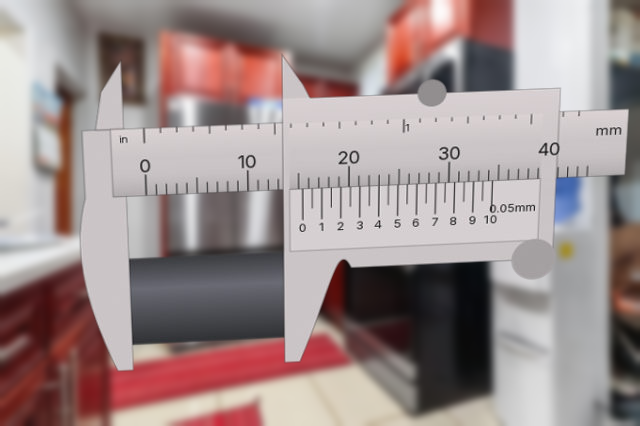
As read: value=15.4 unit=mm
